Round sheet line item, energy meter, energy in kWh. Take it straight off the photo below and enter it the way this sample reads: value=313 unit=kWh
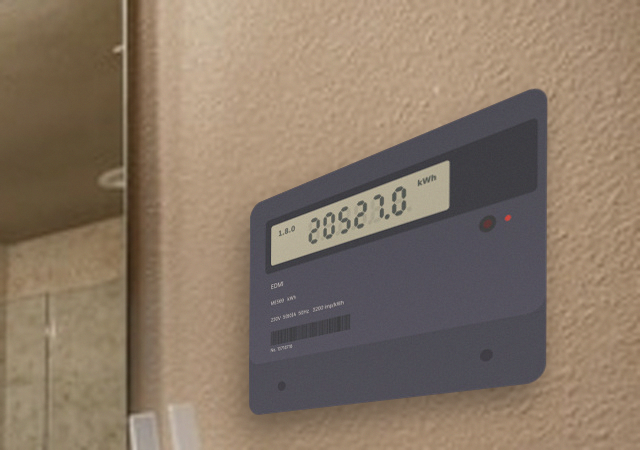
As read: value=20527.0 unit=kWh
